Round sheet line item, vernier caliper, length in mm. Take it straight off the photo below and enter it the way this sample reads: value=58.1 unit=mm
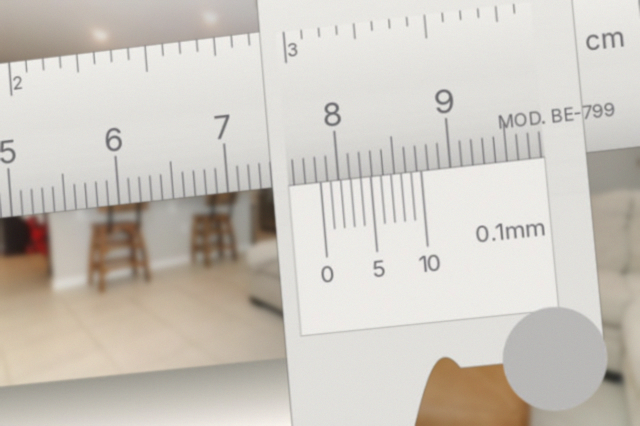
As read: value=78.4 unit=mm
